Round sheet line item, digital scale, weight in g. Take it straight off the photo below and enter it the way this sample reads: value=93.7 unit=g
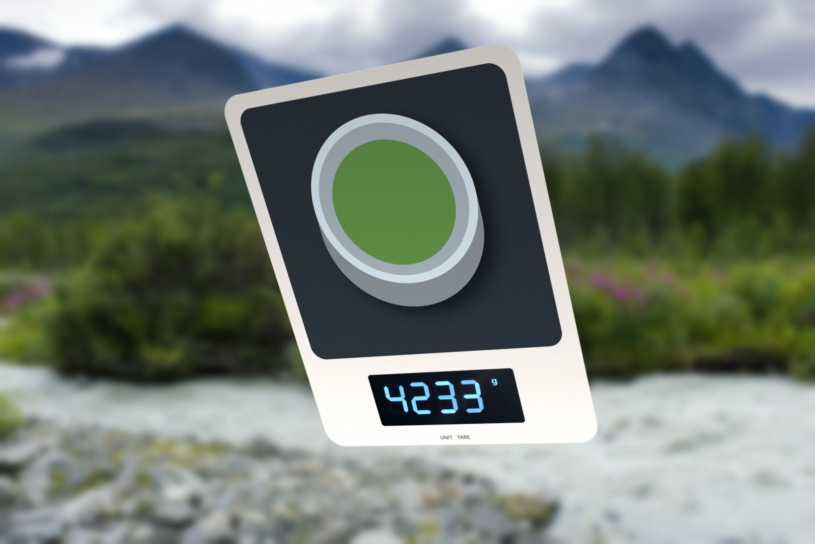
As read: value=4233 unit=g
